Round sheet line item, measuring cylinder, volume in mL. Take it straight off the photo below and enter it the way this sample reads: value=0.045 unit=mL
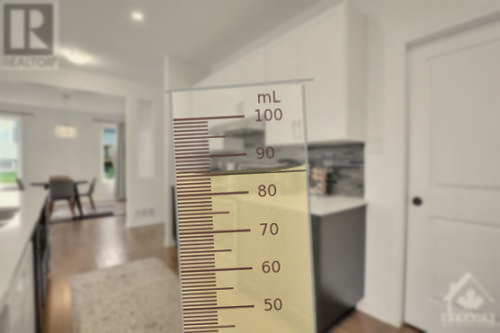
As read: value=85 unit=mL
